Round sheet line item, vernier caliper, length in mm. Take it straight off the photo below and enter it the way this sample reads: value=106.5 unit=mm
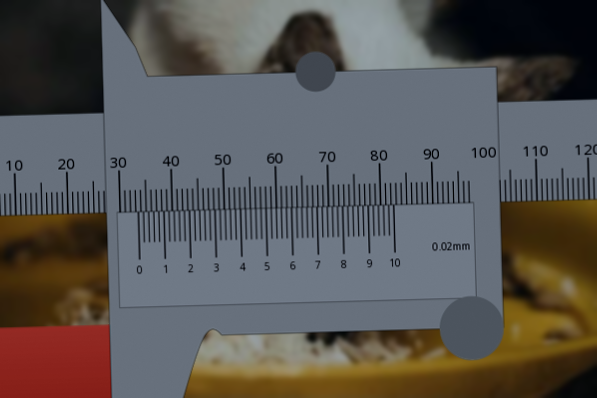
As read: value=33.5 unit=mm
